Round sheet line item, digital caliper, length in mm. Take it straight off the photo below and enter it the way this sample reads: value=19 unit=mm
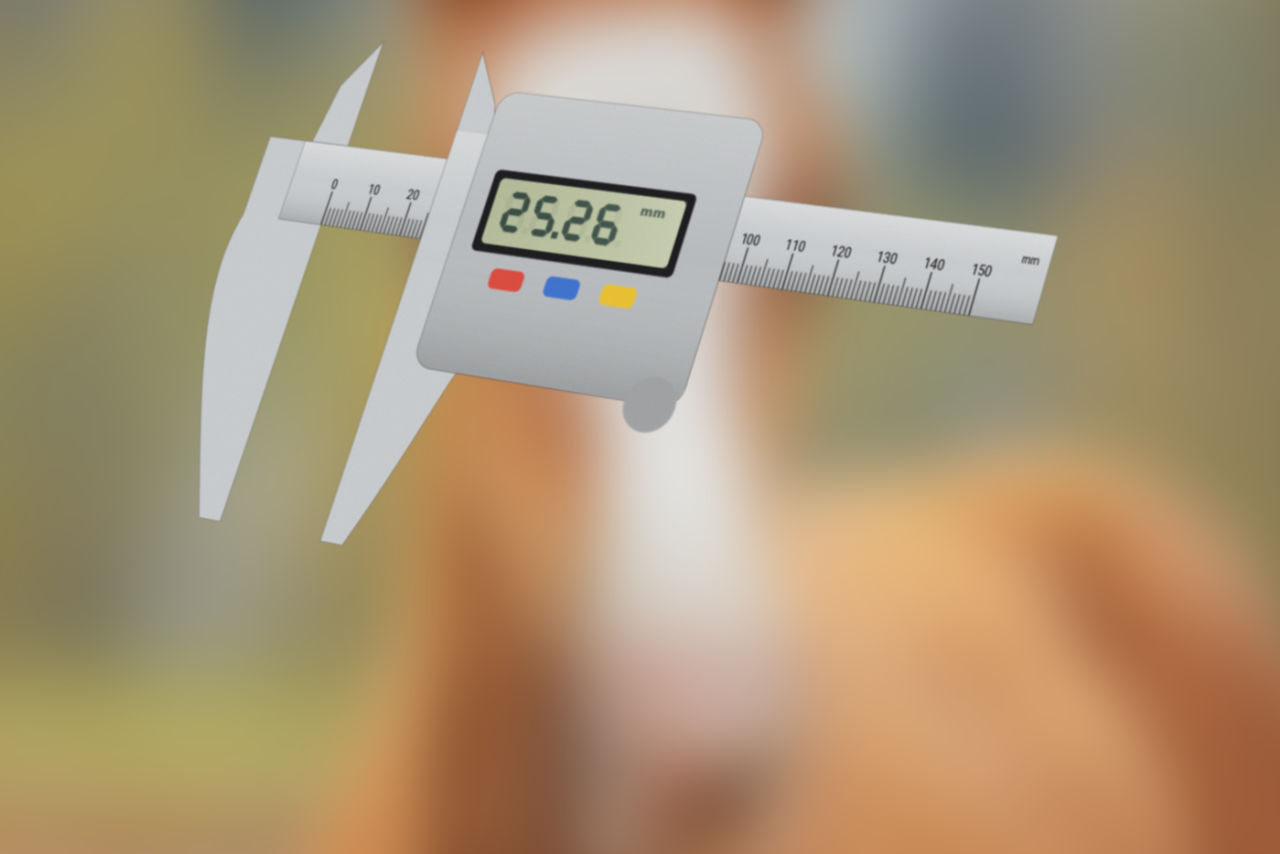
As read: value=25.26 unit=mm
